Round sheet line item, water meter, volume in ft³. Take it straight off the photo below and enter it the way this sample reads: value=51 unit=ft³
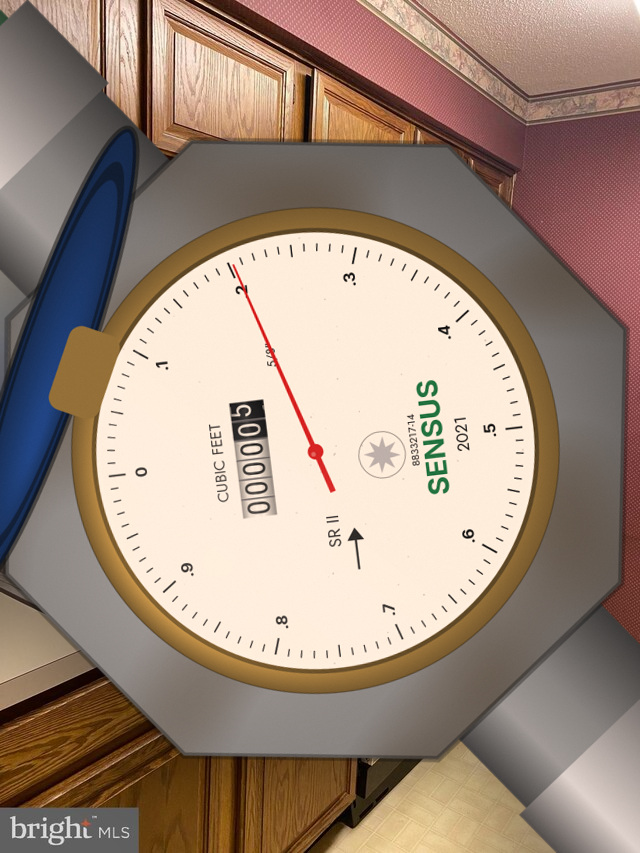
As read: value=5.20 unit=ft³
